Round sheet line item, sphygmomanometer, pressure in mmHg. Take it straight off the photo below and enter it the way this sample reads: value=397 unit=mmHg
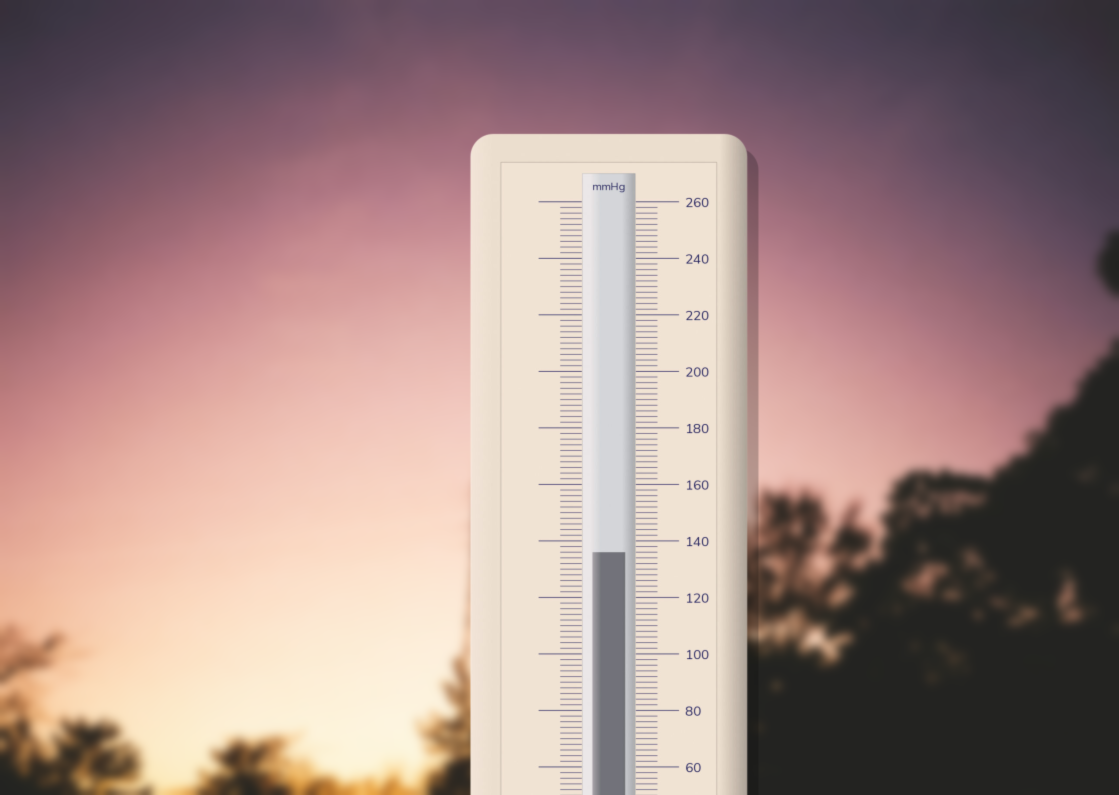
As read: value=136 unit=mmHg
